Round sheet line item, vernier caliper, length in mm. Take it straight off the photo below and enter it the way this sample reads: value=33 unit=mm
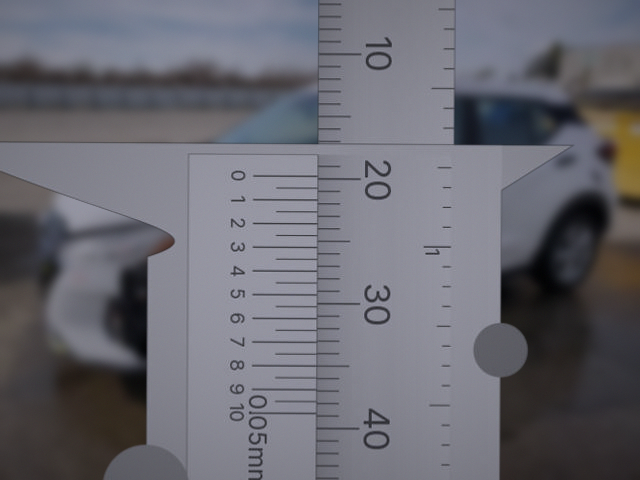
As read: value=19.8 unit=mm
